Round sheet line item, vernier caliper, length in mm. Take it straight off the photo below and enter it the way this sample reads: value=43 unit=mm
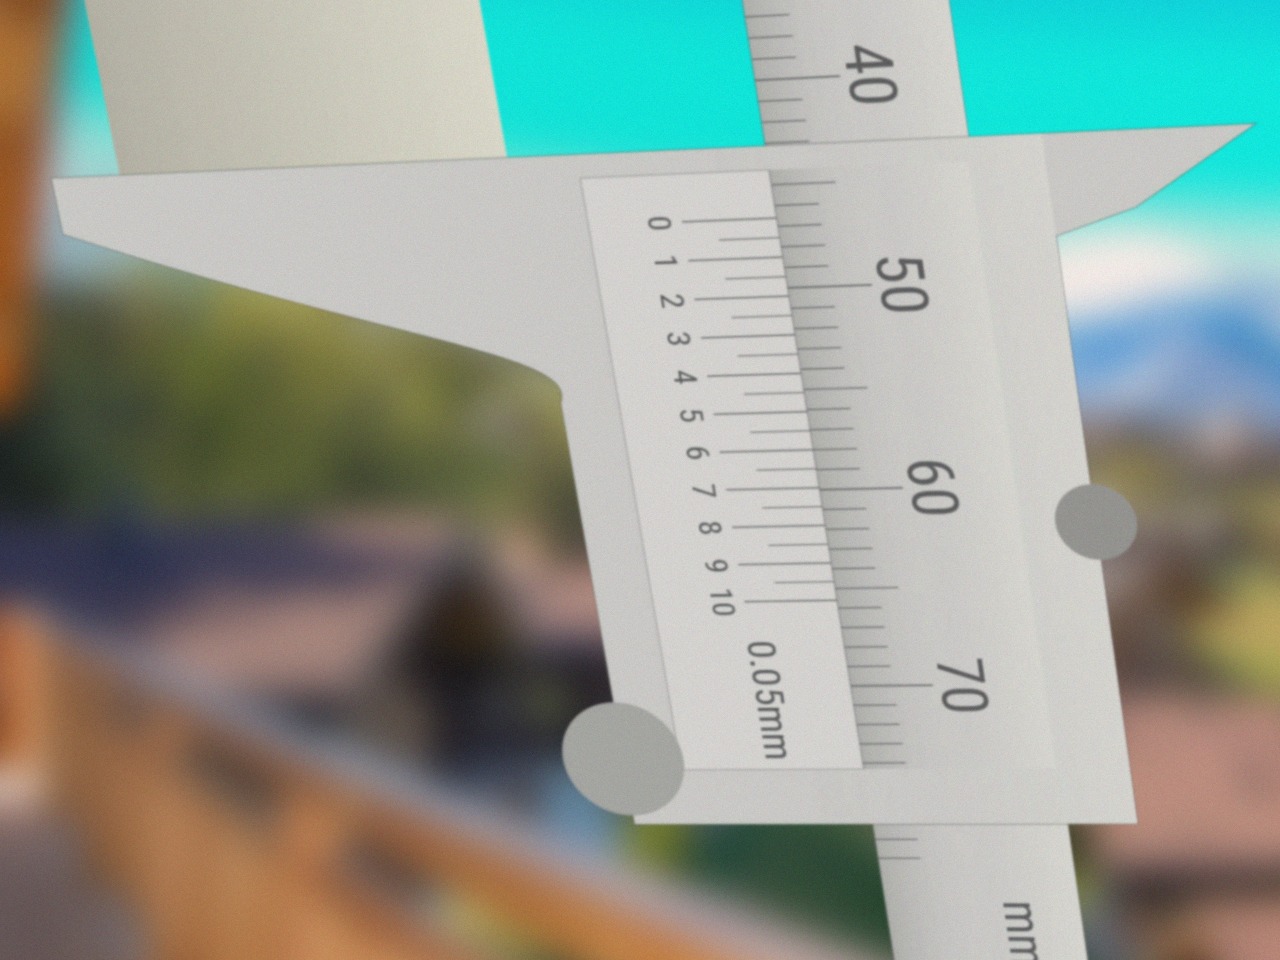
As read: value=46.6 unit=mm
